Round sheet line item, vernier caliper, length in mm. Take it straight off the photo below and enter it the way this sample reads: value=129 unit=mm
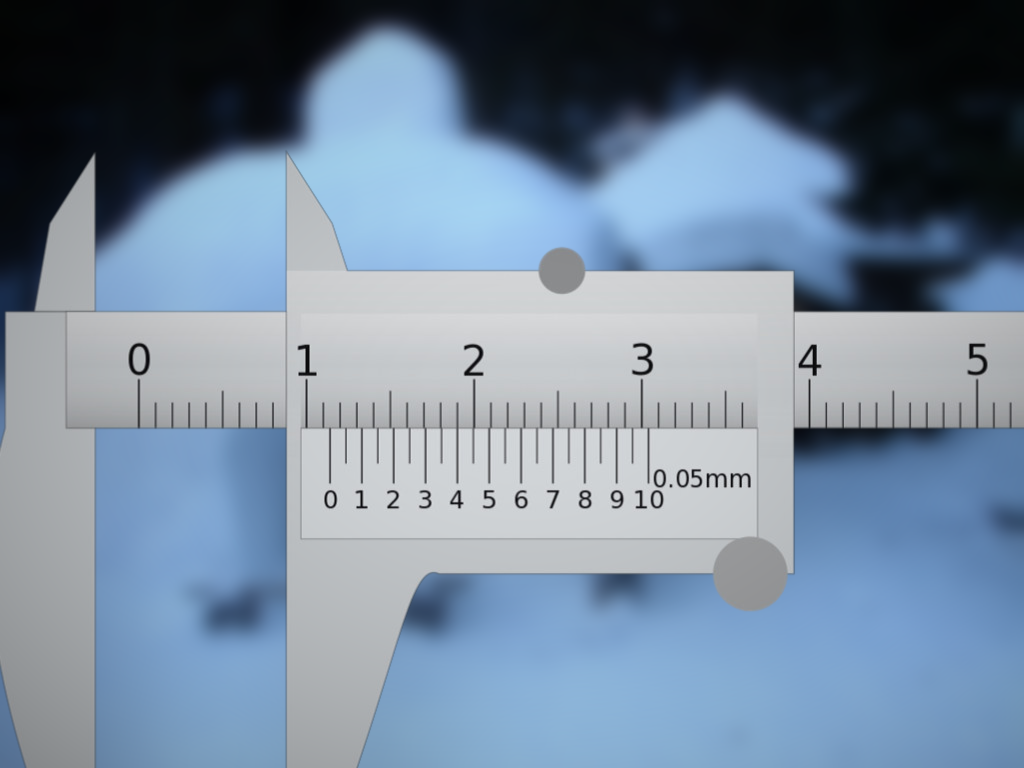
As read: value=11.4 unit=mm
